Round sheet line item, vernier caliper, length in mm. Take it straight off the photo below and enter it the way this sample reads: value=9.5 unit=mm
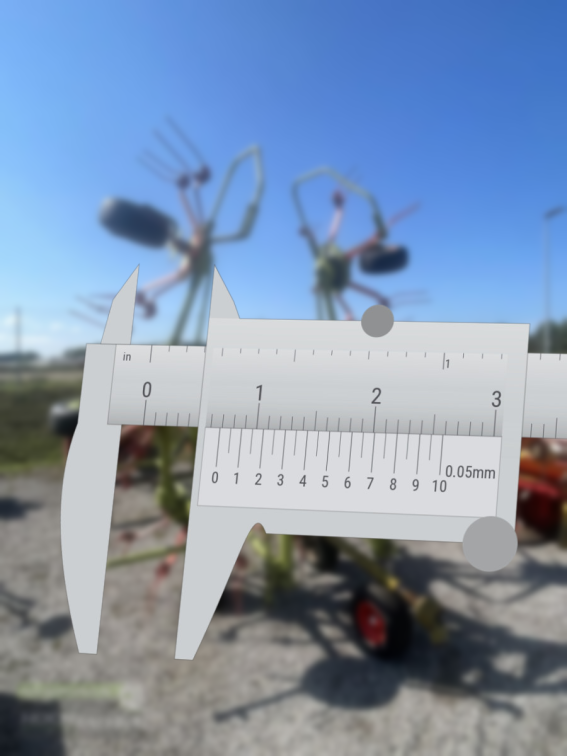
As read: value=6.8 unit=mm
